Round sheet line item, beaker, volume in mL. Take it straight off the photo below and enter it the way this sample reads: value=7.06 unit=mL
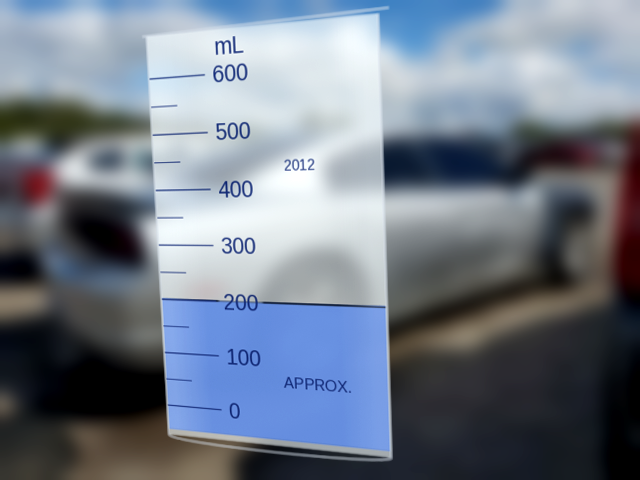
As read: value=200 unit=mL
